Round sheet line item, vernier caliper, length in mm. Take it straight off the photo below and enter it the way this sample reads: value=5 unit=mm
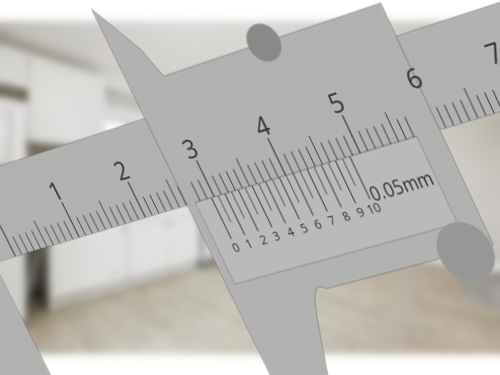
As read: value=29.6 unit=mm
